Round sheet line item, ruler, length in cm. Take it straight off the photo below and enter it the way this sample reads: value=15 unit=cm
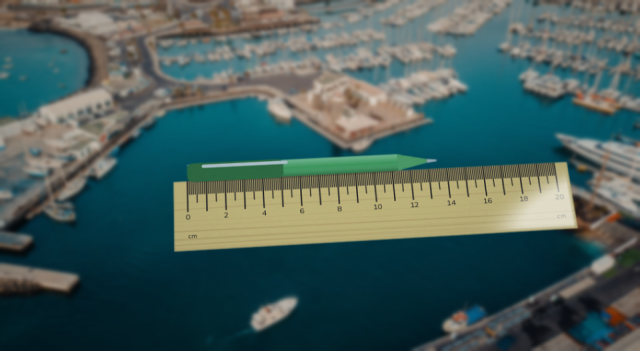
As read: value=13.5 unit=cm
